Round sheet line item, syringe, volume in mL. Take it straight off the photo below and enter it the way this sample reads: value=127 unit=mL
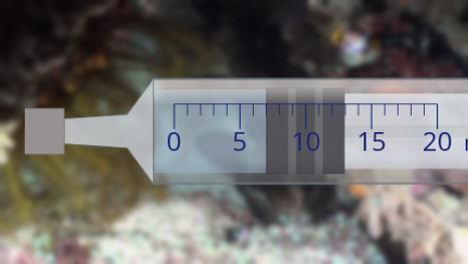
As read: value=7 unit=mL
